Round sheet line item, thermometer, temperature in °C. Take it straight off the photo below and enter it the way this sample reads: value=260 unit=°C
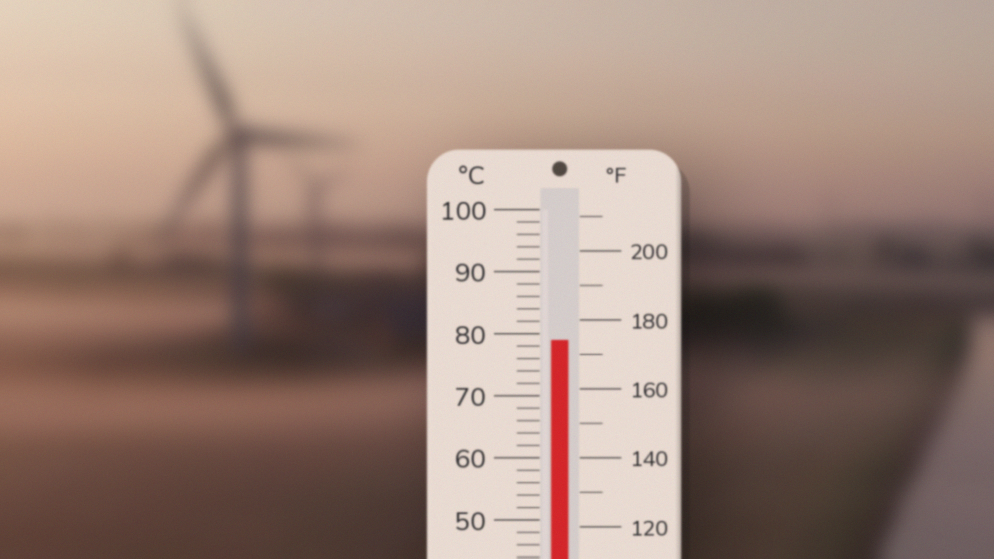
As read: value=79 unit=°C
